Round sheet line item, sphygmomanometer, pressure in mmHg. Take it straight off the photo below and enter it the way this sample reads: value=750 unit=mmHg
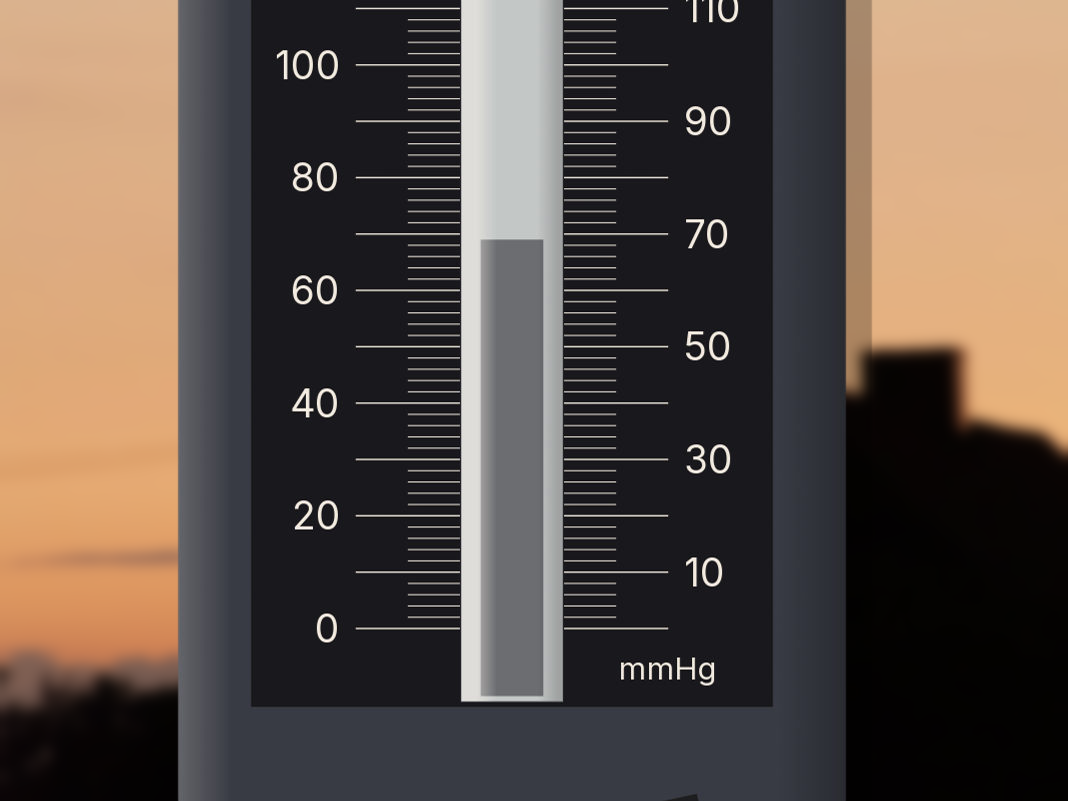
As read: value=69 unit=mmHg
